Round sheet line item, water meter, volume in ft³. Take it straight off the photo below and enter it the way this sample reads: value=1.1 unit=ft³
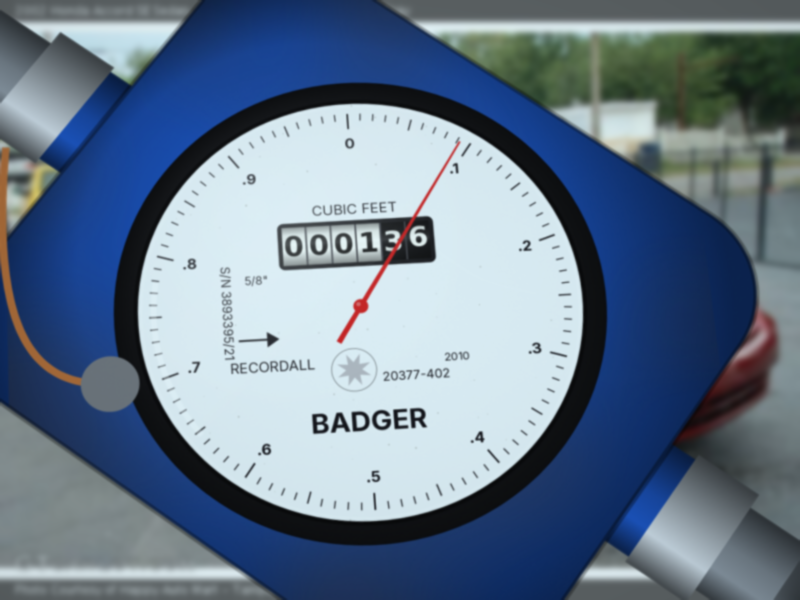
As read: value=136.09 unit=ft³
